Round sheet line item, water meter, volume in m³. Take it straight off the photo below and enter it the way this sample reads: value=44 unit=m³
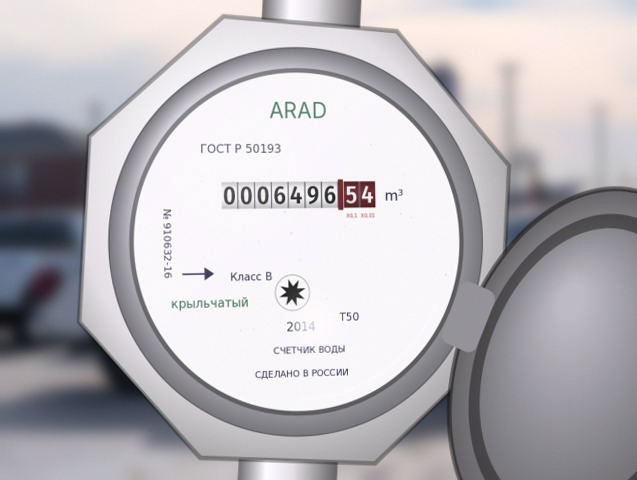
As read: value=6496.54 unit=m³
